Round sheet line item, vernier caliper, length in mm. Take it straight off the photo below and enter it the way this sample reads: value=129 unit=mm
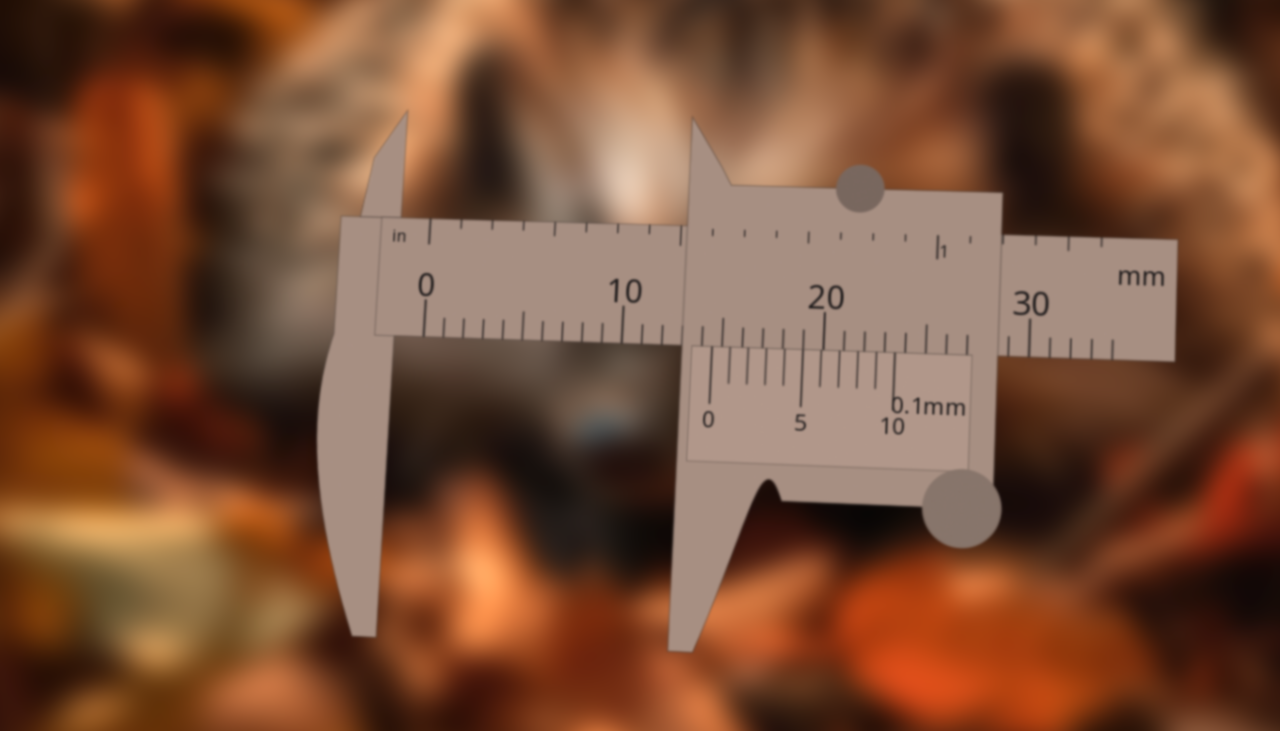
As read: value=14.5 unit=mm
